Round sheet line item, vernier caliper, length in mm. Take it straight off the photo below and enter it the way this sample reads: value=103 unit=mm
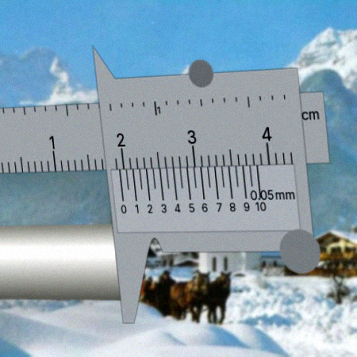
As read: value=19.4 unit=mm
